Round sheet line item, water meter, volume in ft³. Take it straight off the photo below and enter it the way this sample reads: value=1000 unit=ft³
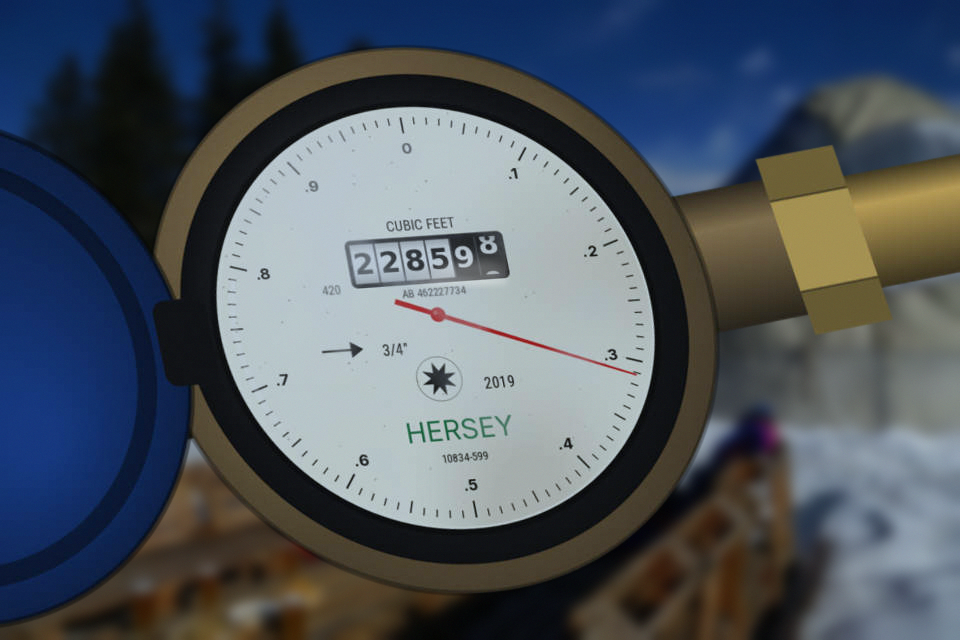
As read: value=228598.31 unit=ft³
